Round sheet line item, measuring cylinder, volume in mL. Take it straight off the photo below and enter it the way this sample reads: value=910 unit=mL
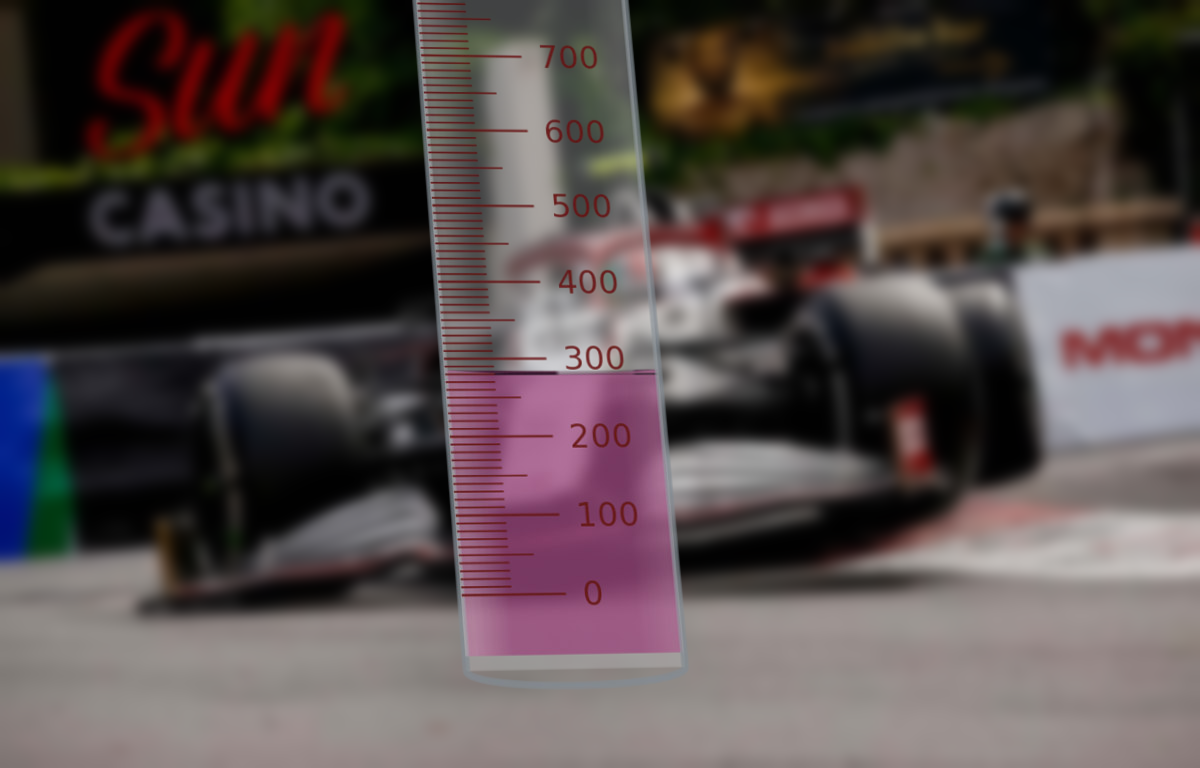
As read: value=280 unit=mL
